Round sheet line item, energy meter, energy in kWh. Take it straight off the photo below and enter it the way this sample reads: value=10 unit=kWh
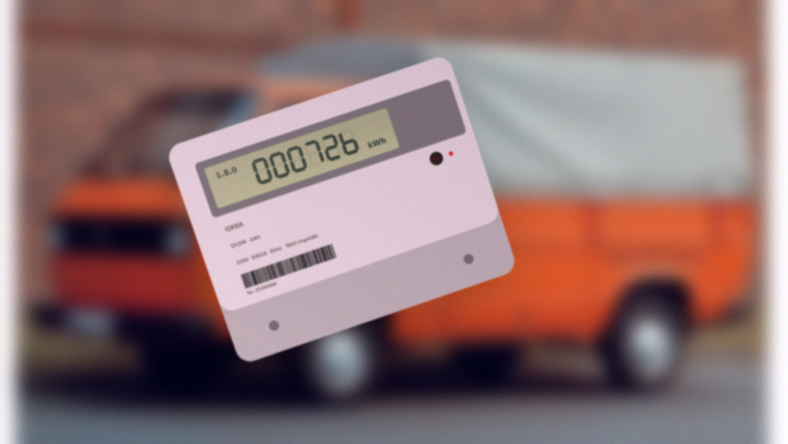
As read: value=726 unit=kWh
